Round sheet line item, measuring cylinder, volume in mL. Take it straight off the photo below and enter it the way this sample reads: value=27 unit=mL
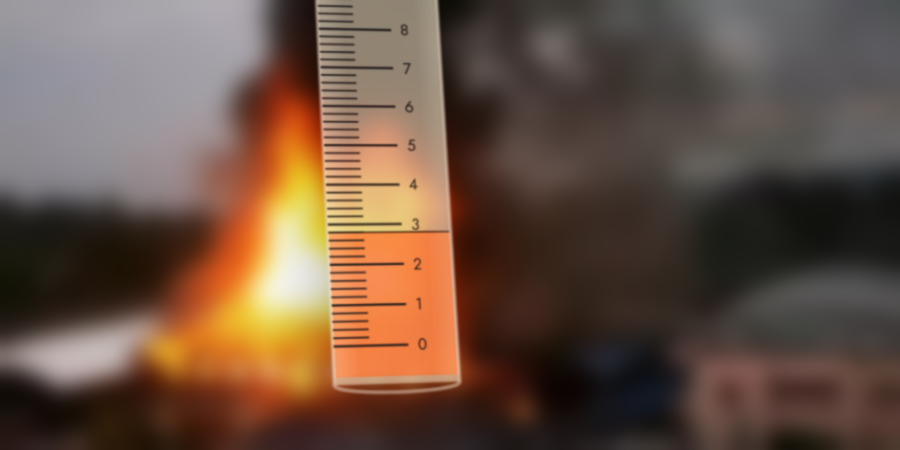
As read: value=2.8 unit=mL
